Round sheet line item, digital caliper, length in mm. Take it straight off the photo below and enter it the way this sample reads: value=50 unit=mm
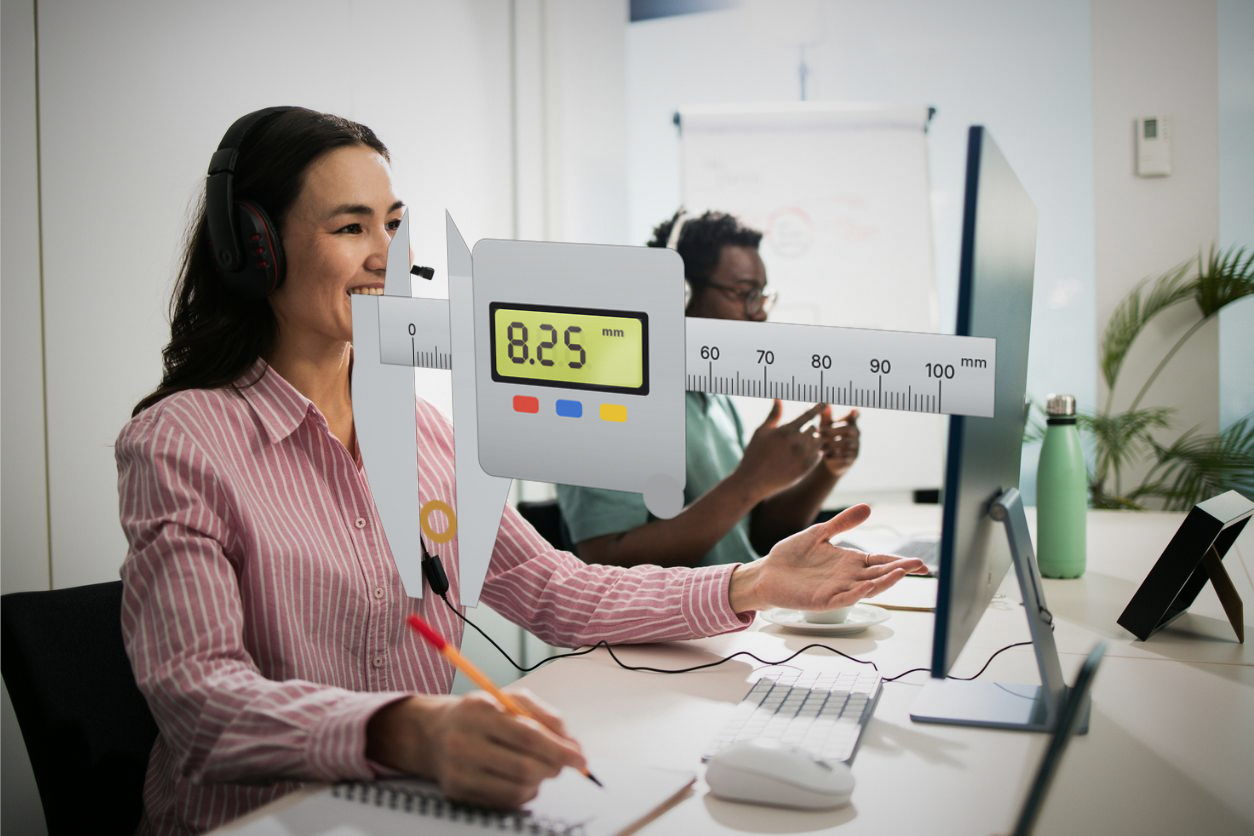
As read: value=8.25 unit=mm
